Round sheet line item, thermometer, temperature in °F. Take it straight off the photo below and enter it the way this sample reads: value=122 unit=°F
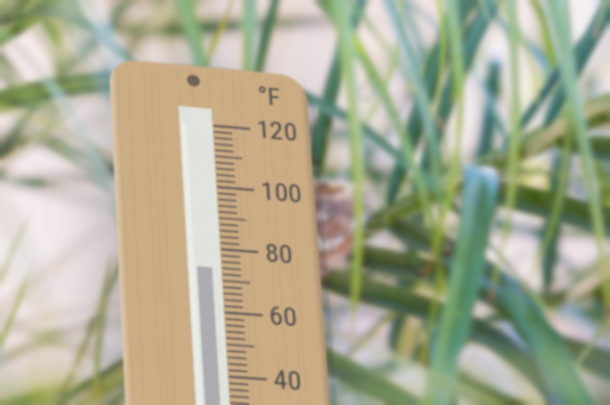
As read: value=74 unit=°F
